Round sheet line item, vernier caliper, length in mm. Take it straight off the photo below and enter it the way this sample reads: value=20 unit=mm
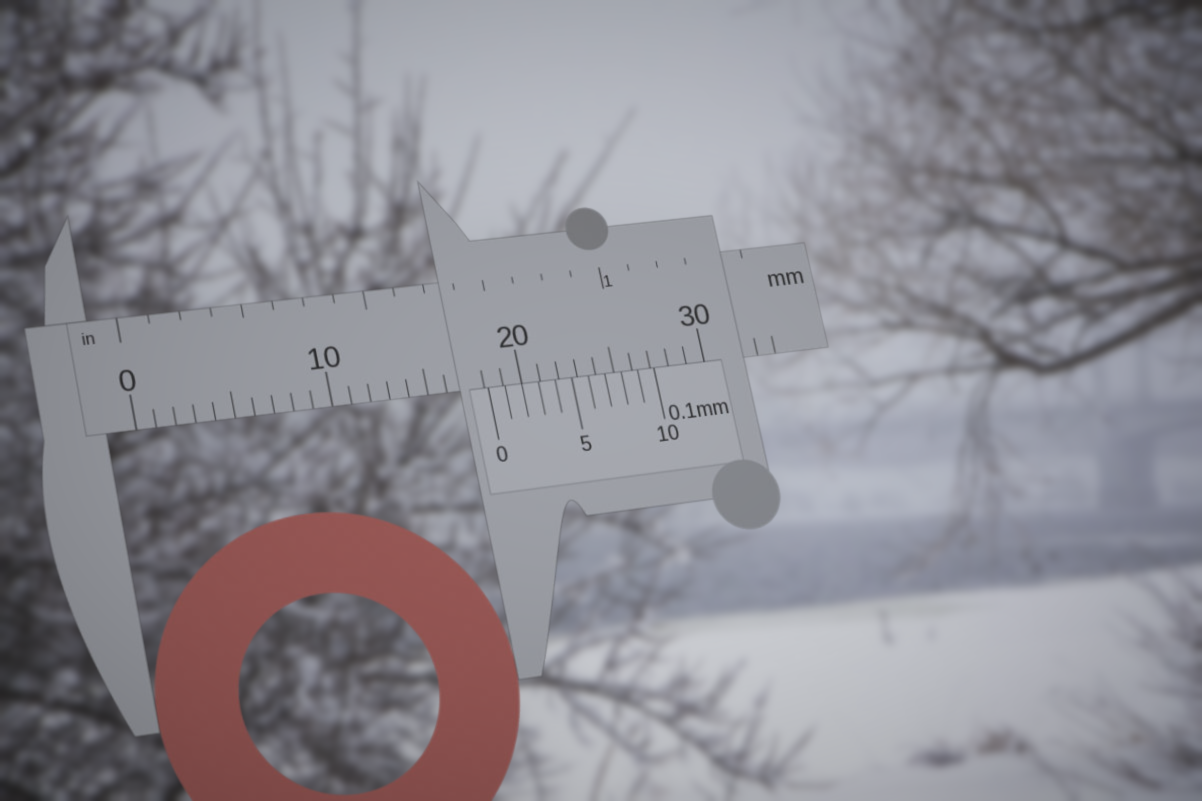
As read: value=18.2 unit=mm
